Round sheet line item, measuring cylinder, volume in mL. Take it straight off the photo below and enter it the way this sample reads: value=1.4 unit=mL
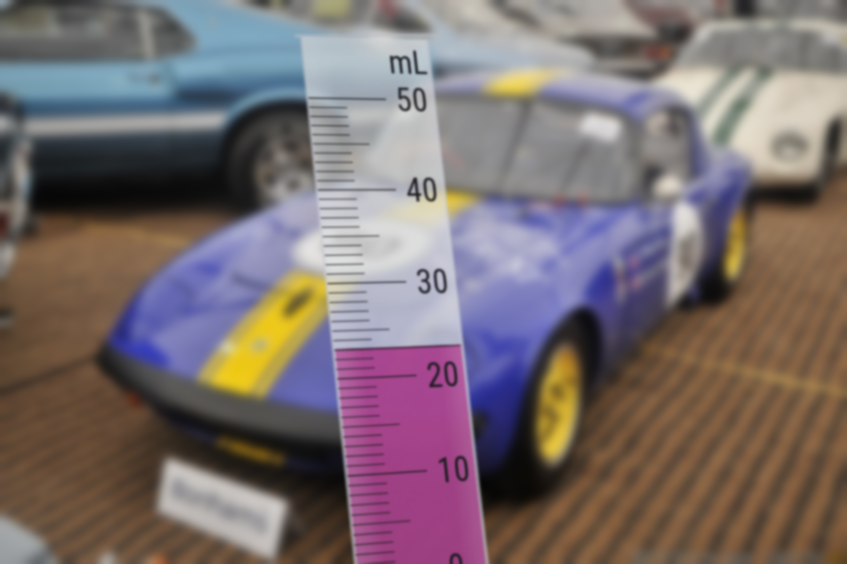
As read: value=23 unit=mL
